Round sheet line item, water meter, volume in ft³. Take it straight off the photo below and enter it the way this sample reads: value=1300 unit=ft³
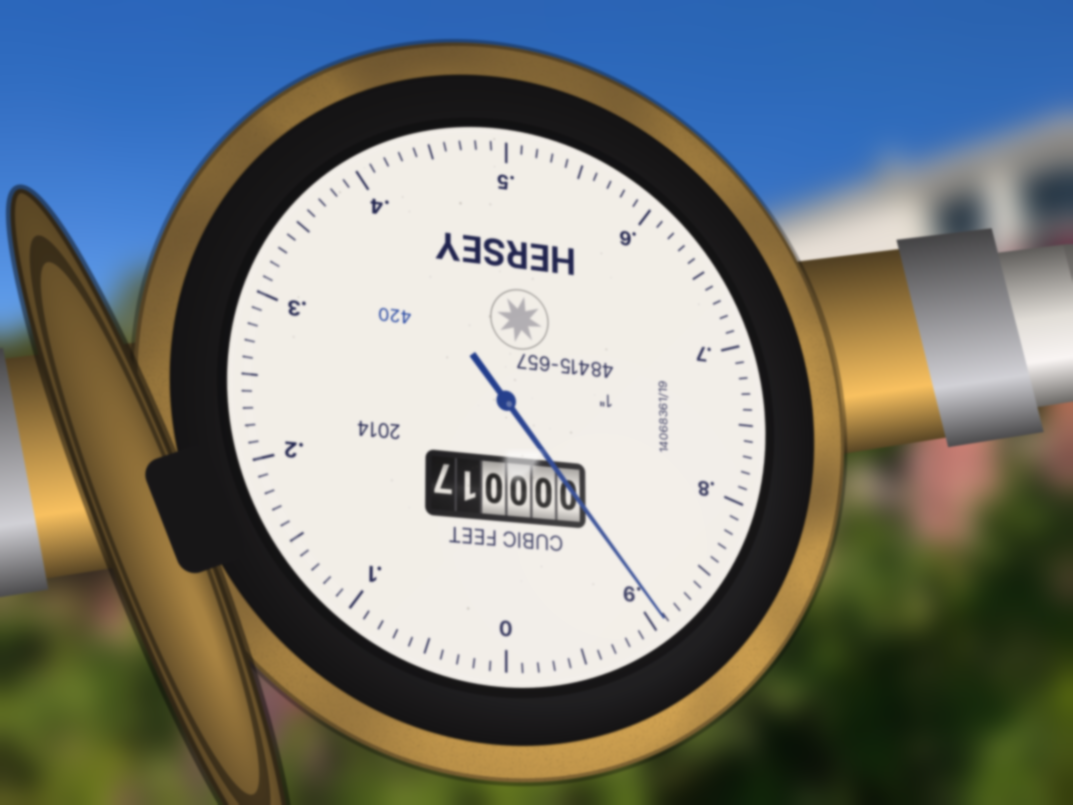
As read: value=16.89 unit=ft³
